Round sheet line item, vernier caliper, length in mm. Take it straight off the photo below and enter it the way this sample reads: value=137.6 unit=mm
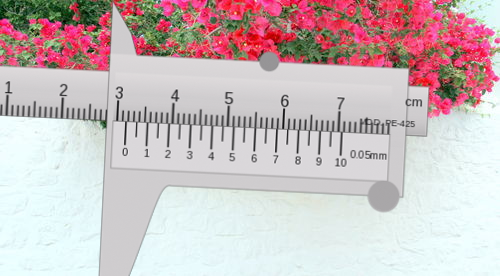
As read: value=31.6 unit=mm
